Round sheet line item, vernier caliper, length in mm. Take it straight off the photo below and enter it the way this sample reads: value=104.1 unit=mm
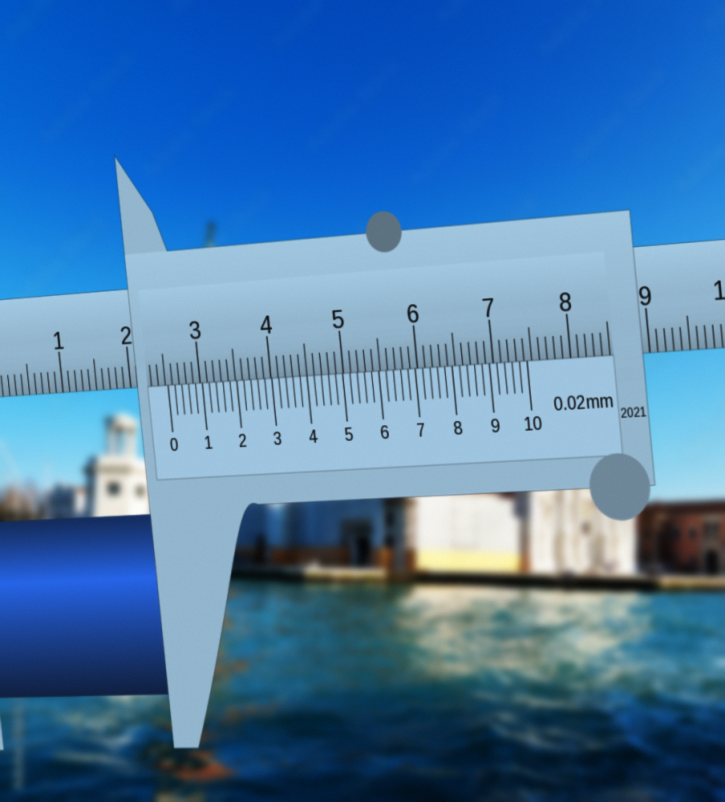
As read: value=25.4 unit=mm
